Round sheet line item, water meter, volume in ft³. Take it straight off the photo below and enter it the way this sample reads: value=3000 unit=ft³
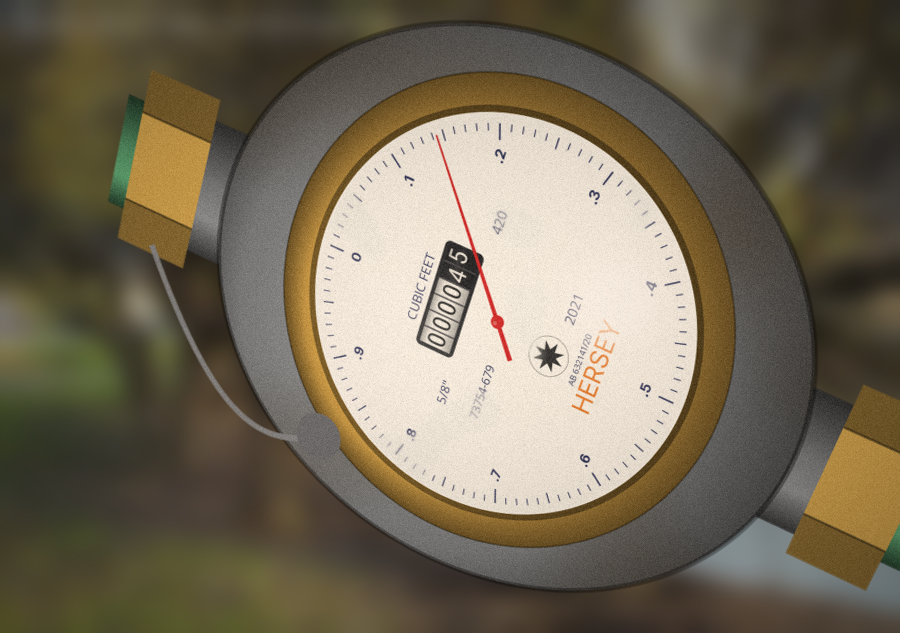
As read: value=45.14 unit=ft³
